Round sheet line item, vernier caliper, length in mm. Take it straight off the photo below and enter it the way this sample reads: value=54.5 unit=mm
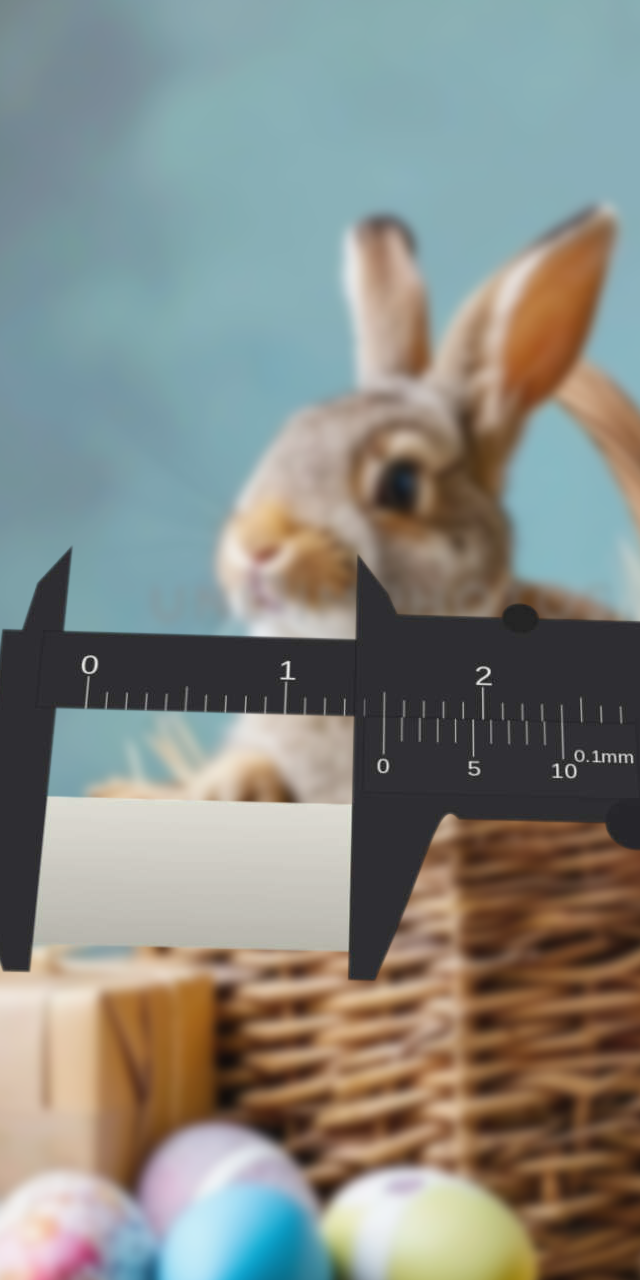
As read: value=15.0 unit=mm
